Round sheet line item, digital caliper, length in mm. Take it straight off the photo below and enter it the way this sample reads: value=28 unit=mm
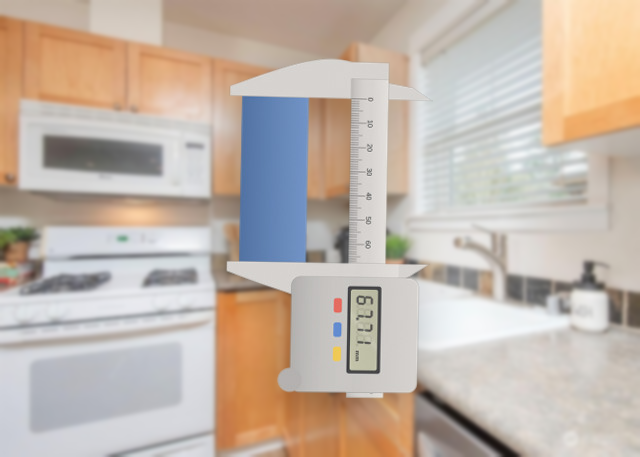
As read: value=67.71 unit=mm
